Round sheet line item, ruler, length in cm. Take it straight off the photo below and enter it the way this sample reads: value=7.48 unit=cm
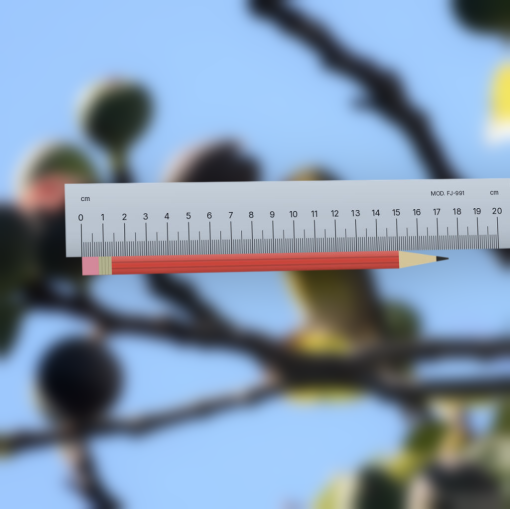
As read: value=17.5 unit=cm
